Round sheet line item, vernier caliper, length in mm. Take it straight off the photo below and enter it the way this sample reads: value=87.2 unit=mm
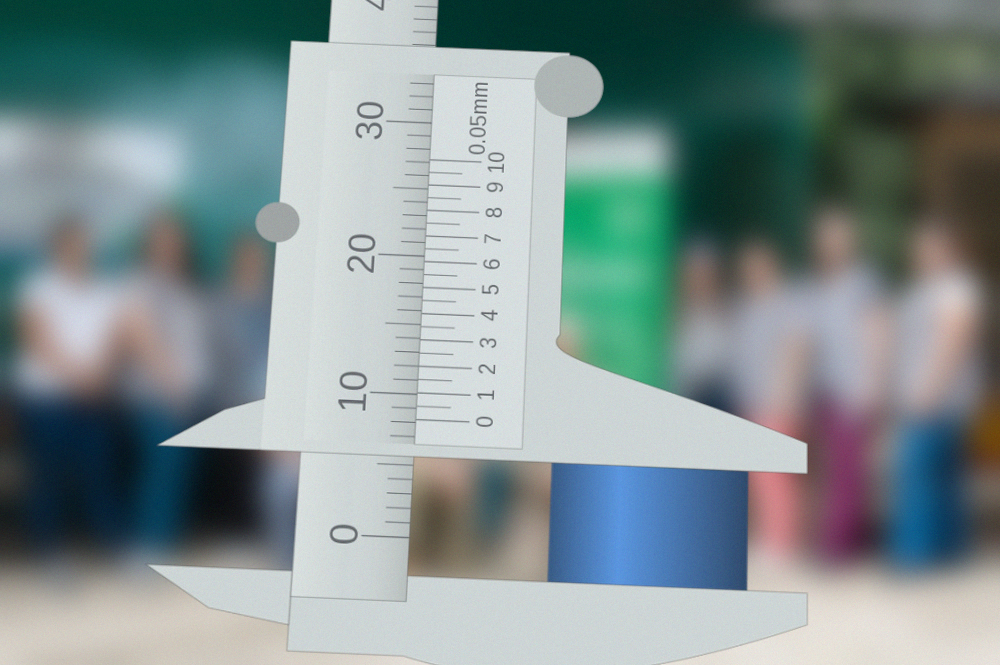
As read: value=8.2 unit=mm
